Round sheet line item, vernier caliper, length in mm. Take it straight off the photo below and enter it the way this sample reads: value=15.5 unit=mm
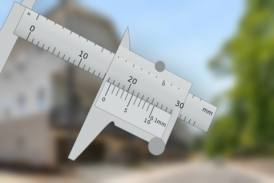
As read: value=16.6 unit=mm
